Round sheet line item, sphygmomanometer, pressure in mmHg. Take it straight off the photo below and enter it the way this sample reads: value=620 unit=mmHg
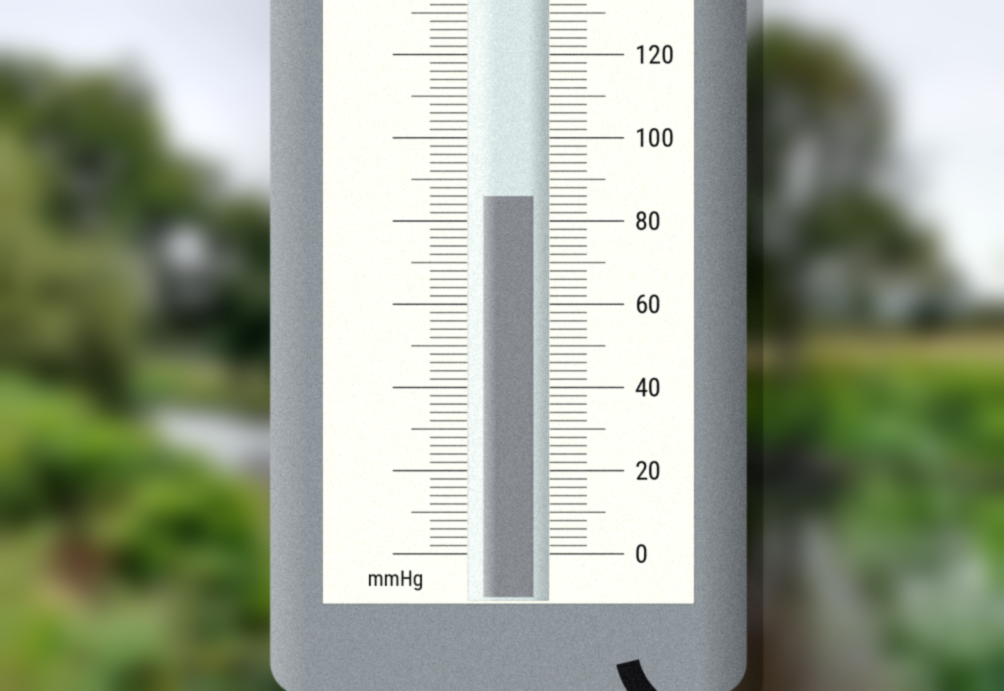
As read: value=86 unit=mmHg
